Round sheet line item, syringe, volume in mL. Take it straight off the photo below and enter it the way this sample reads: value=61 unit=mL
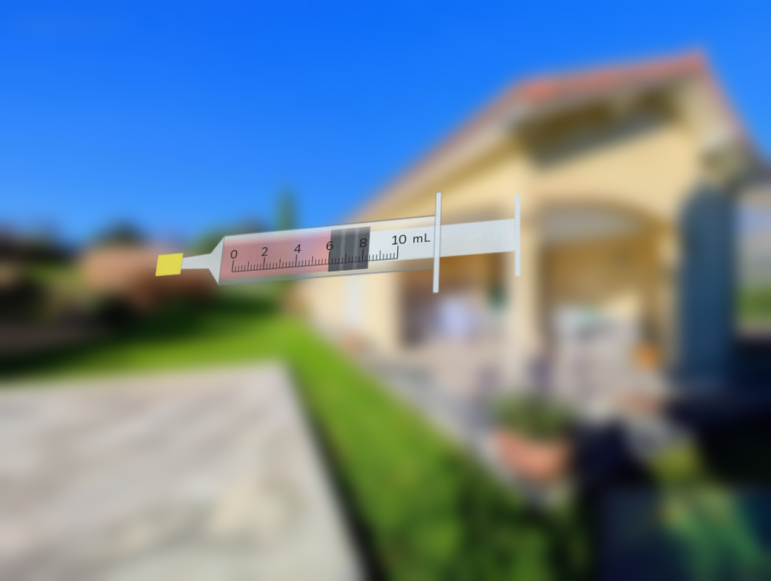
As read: value=6 unit=mL
